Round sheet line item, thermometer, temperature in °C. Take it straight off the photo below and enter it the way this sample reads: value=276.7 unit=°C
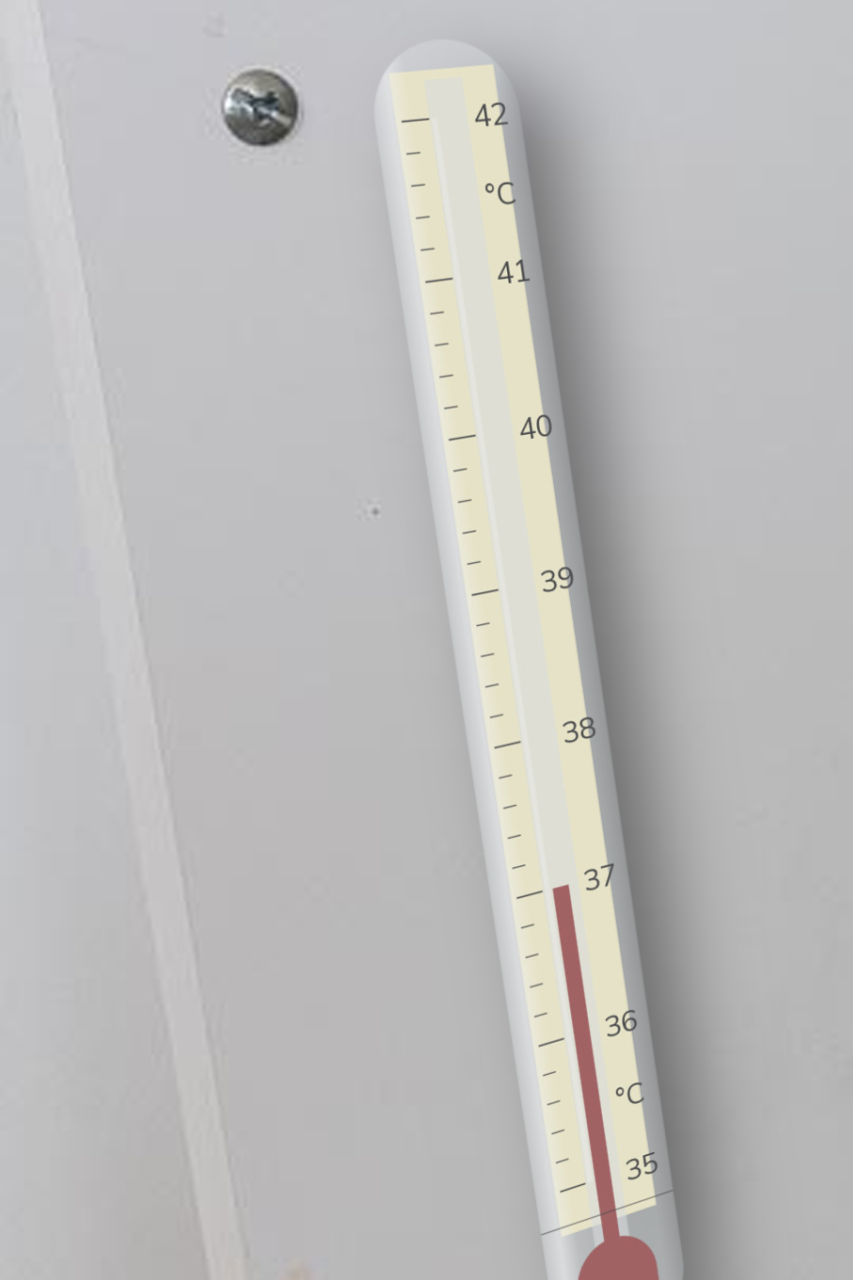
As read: value=37 unit=°C
